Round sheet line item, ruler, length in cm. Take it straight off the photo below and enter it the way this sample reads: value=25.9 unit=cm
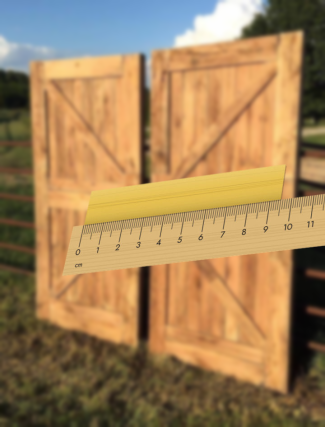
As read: value=9.5 unit=cm
